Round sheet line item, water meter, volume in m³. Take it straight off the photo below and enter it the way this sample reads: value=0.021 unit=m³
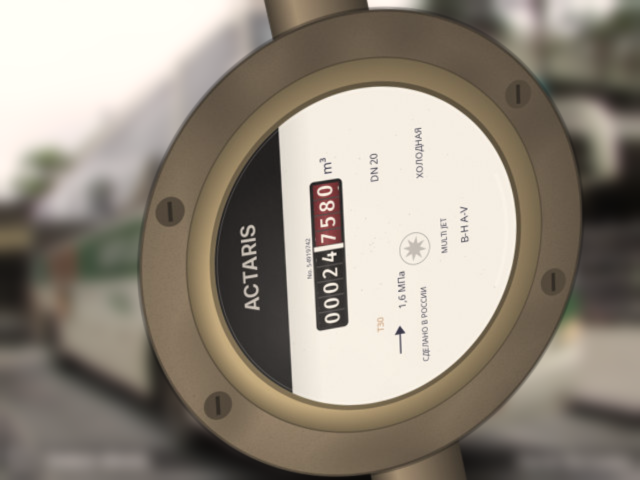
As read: value=24.7580 unit=m³
